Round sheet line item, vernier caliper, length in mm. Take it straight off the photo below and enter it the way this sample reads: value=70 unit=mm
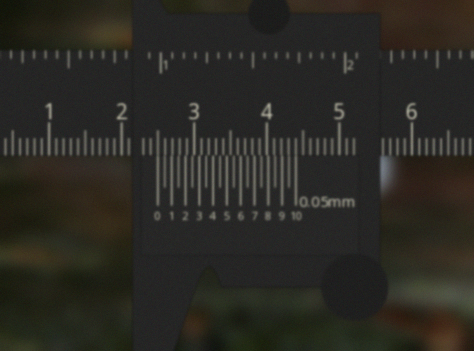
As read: value=25.0 unit=mm
